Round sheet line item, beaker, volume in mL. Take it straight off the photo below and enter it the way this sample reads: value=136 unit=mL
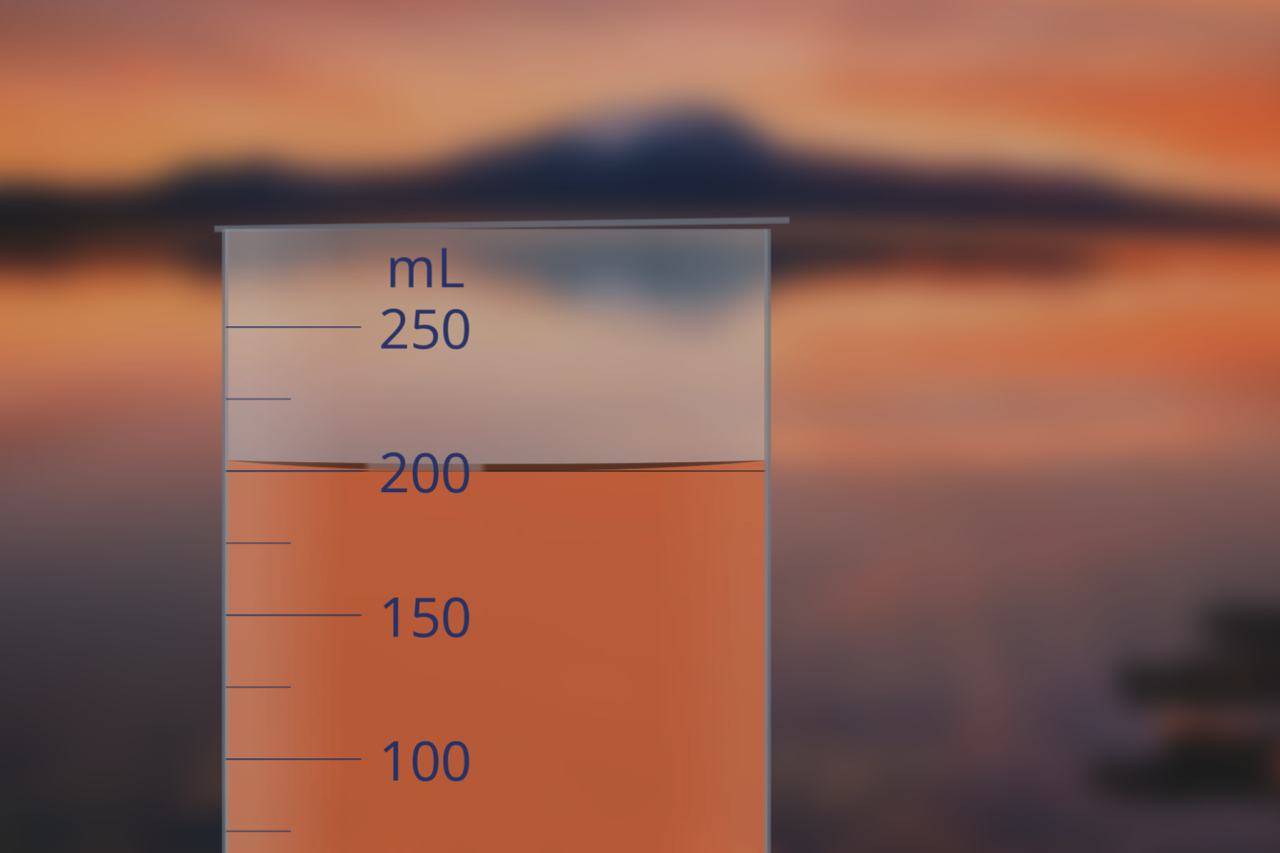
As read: value=200 unit=mL
